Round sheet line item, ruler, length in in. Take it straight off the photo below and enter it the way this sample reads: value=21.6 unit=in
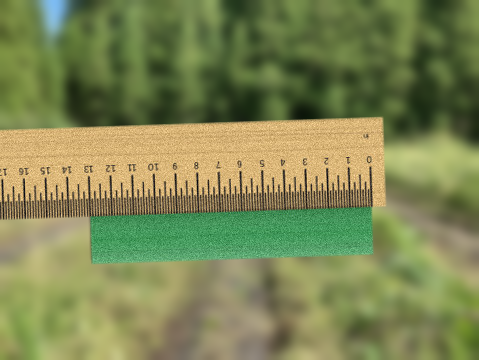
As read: value=13 unit=in
